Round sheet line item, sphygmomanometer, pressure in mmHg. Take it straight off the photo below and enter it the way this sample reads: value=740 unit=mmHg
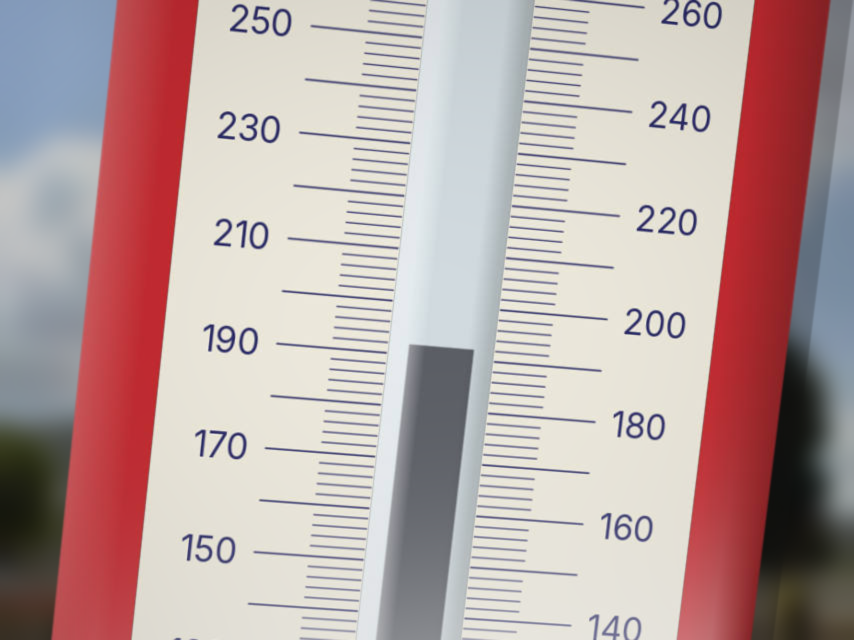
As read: value=192 unit=mmHg
